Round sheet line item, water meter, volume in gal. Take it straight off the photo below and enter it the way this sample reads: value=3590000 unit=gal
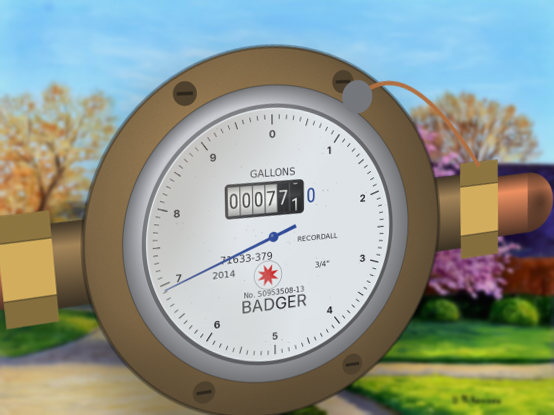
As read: value=7706.9 unit=gal
